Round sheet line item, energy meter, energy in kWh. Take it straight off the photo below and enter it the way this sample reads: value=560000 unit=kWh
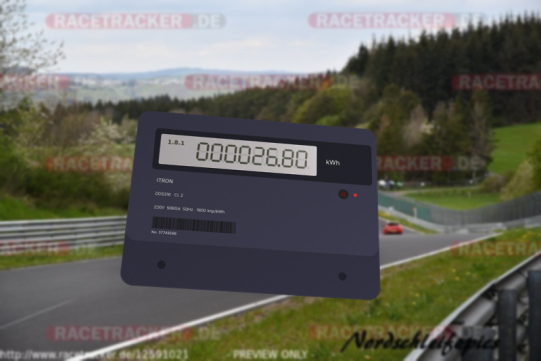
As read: value=26.80 unit=kWh
